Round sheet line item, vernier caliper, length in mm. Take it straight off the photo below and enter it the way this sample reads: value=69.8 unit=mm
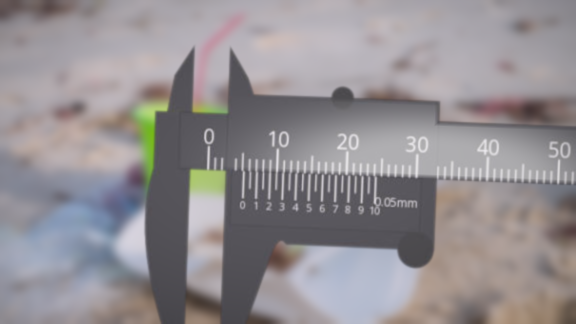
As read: value=5.2 unit=mm
